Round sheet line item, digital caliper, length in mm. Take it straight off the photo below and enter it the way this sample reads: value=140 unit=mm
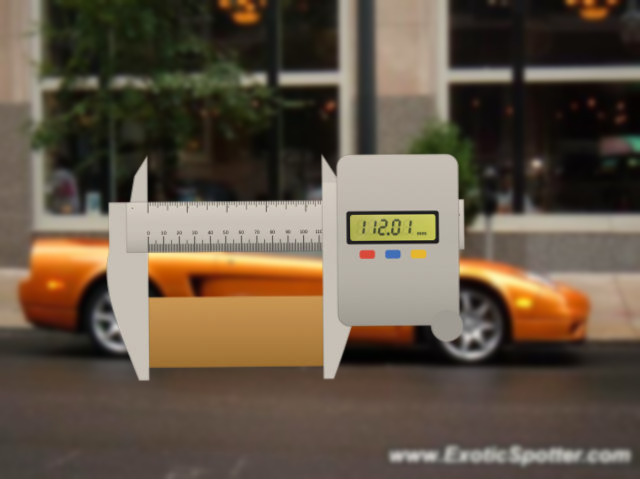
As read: value=112.01 unit=mm
